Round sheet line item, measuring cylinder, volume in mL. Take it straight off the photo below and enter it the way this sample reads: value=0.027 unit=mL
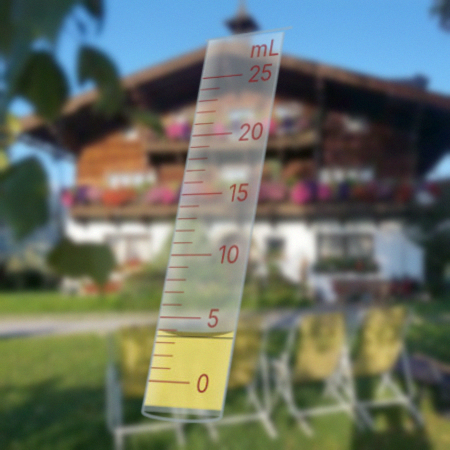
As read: value=3.5 unit=mL
